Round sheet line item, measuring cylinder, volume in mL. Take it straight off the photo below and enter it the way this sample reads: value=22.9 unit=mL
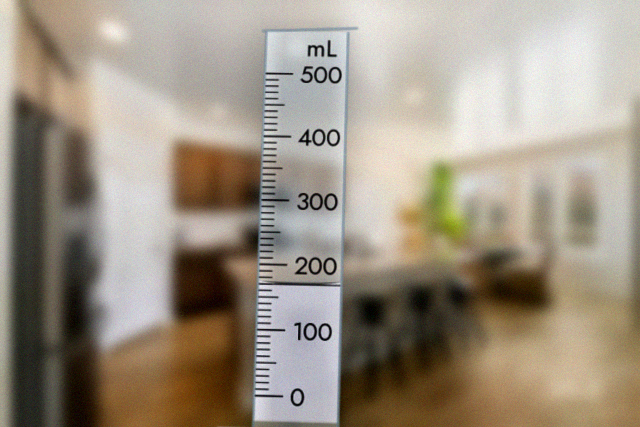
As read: value=170 unit=mL
